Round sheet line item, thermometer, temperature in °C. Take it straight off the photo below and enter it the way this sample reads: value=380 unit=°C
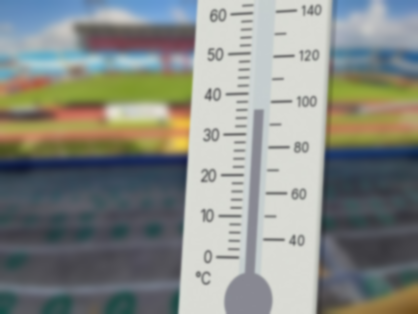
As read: value=36 unit=°C
